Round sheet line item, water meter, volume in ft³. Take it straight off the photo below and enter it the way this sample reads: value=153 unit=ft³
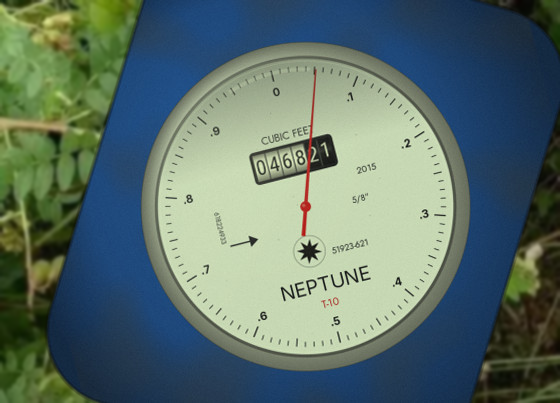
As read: value=46821.05 unit=ft³
